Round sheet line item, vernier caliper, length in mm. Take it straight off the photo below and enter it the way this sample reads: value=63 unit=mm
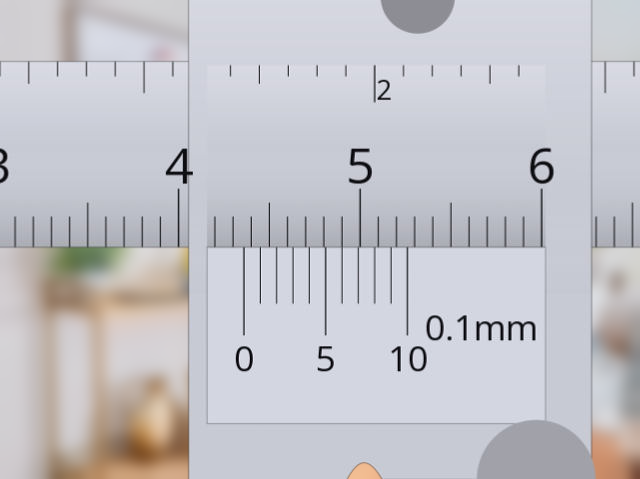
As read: value=43.6 unit=mm
